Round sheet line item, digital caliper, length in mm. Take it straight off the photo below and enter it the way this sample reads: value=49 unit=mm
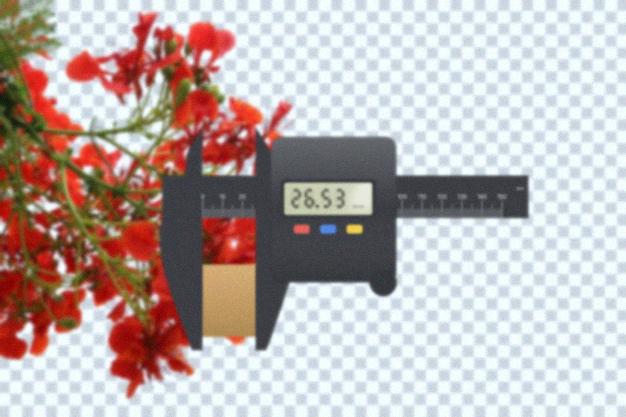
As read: value=26.53 unit=mm
